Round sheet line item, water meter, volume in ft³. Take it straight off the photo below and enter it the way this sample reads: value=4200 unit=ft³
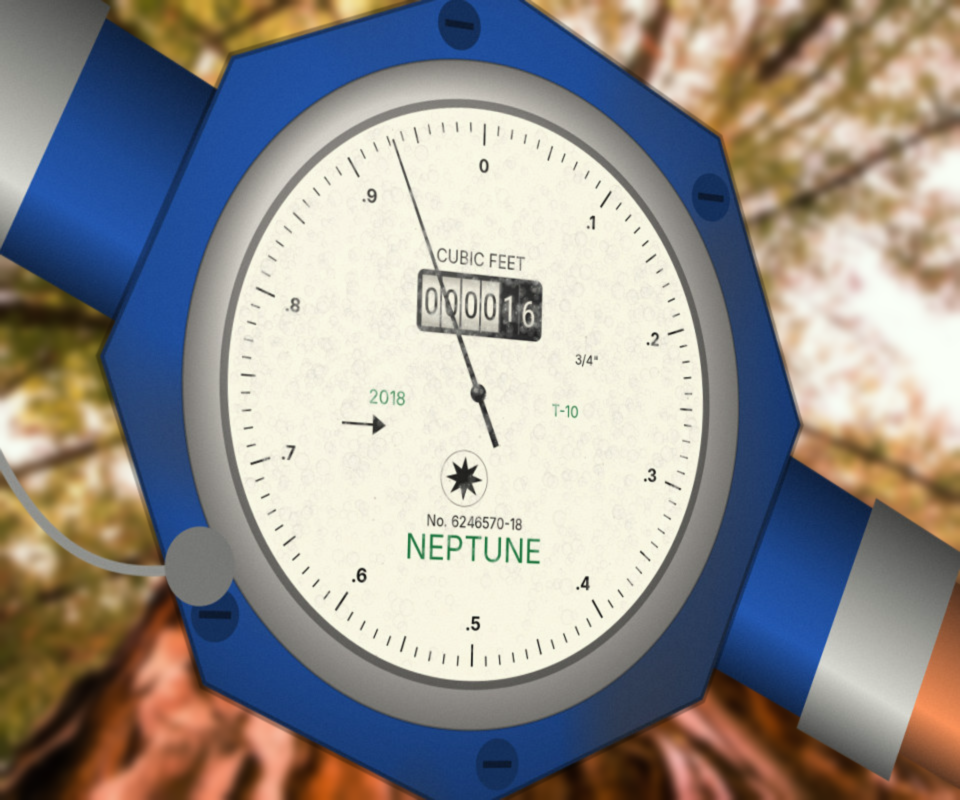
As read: value=15.93 unit=ft³
